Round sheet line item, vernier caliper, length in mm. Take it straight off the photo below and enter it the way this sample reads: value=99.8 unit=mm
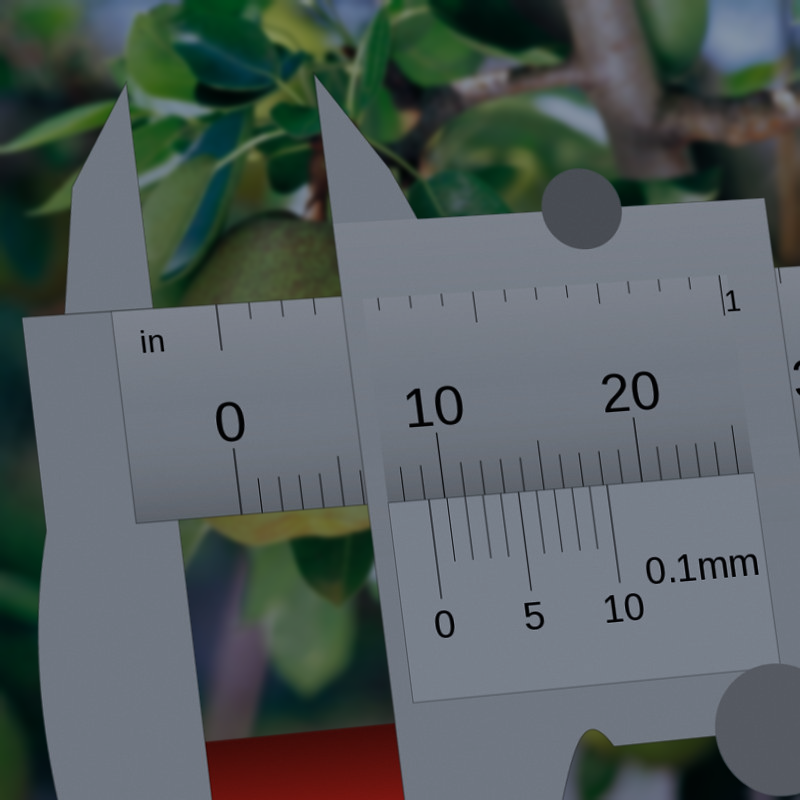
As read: value=9.2 unit=mm
